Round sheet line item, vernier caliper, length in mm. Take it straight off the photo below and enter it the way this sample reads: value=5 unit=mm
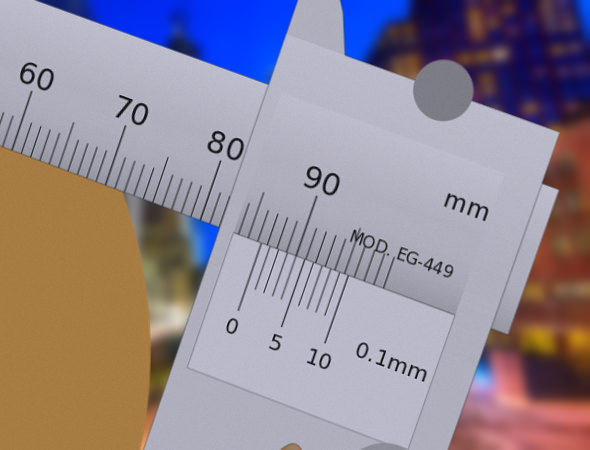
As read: value=86.4 unit=mm
